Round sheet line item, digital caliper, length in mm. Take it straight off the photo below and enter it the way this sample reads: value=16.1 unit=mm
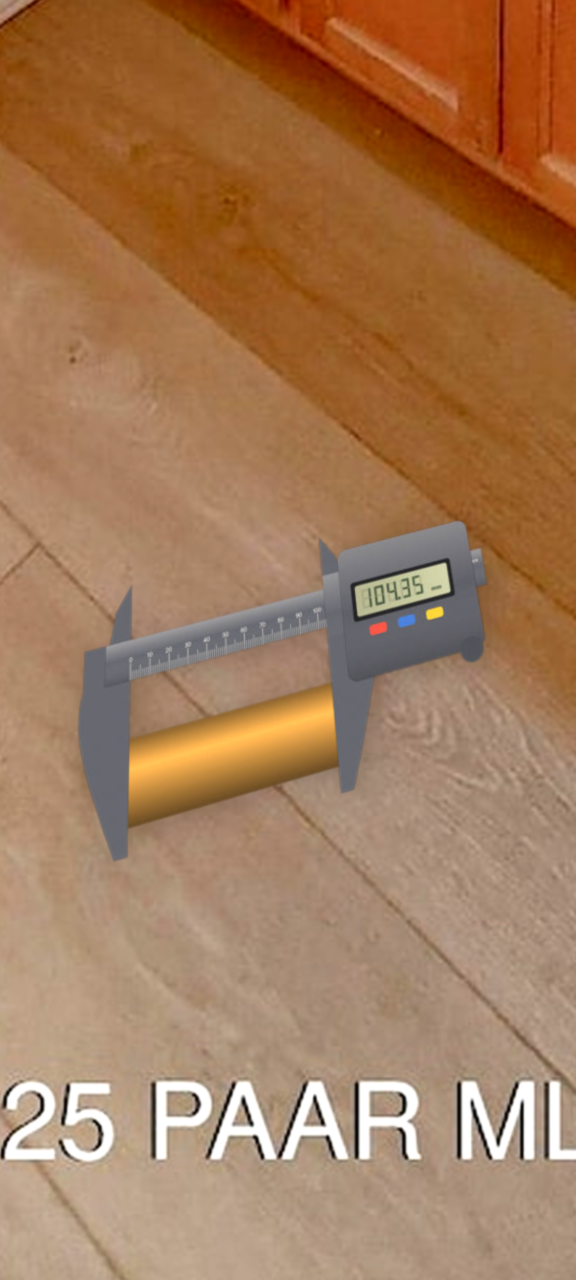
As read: value=104.35 unit=mm
